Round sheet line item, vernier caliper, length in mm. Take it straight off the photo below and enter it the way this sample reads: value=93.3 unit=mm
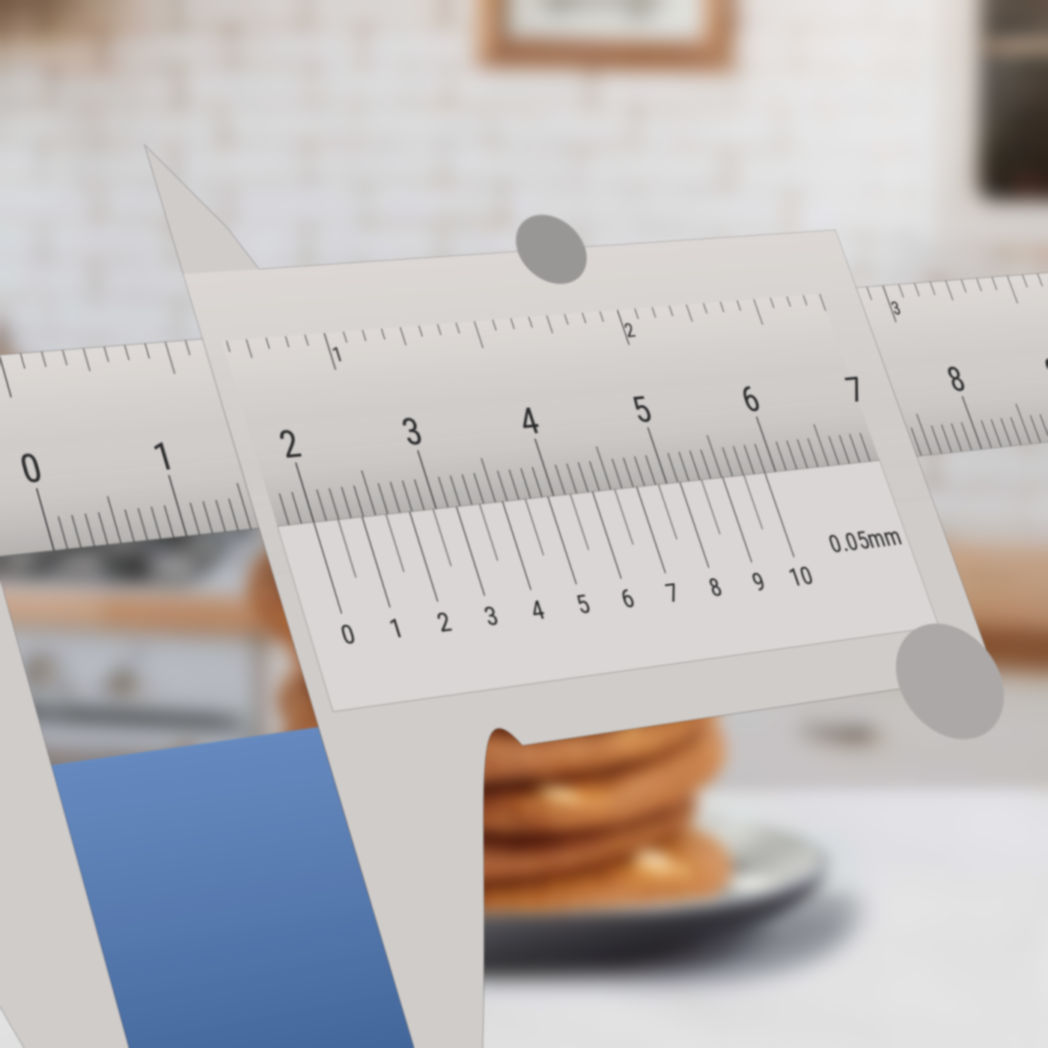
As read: value=20.0 unit=mm
